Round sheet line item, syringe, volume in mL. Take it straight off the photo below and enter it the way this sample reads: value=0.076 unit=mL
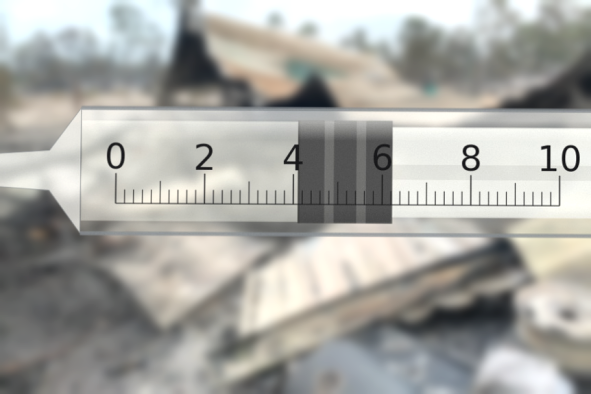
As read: value=4.1 unit=mL
